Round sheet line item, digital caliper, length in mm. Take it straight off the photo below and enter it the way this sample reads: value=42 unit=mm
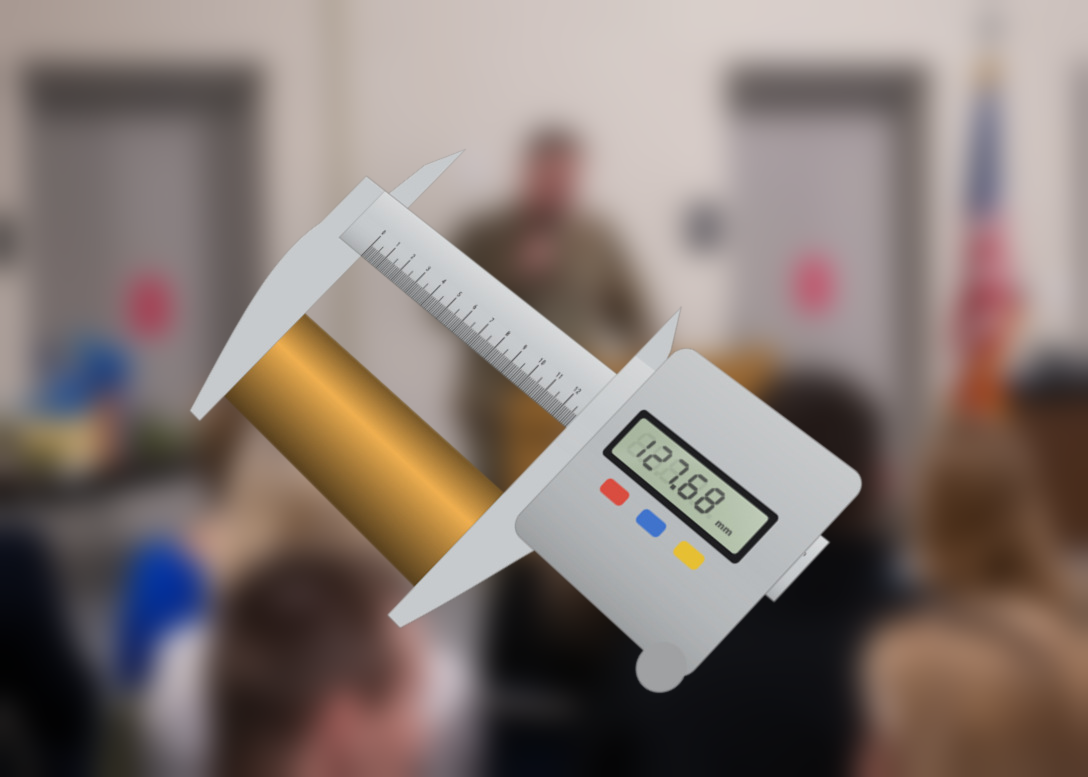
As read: value=127.68 unit=mm
